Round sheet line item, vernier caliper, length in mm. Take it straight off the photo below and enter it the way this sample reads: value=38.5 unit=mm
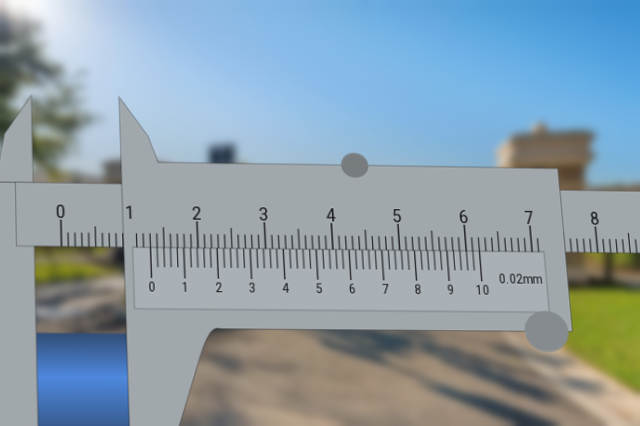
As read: value=13.0 unit=mm
